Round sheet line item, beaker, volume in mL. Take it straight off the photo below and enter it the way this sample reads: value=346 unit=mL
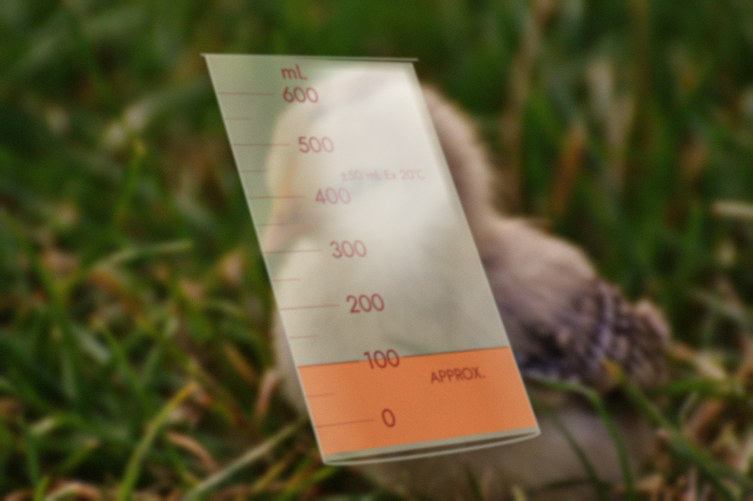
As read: value=100 unit=mL
